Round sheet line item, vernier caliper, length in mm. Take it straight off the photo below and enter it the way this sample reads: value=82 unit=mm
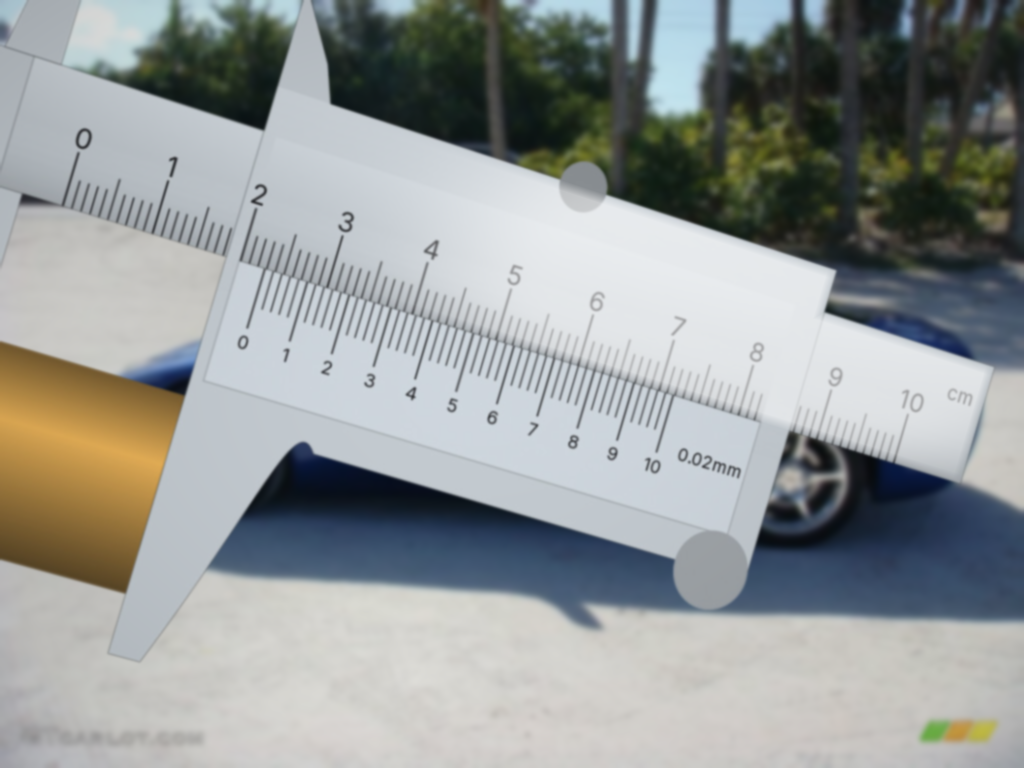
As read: value=22.8 unit=mm
